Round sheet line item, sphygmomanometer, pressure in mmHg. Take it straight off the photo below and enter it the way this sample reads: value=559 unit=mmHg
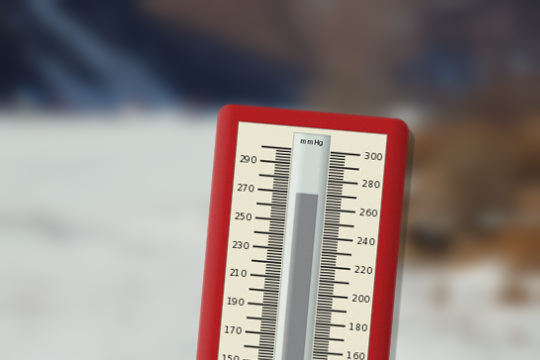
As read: value=270 unit=mmHg
